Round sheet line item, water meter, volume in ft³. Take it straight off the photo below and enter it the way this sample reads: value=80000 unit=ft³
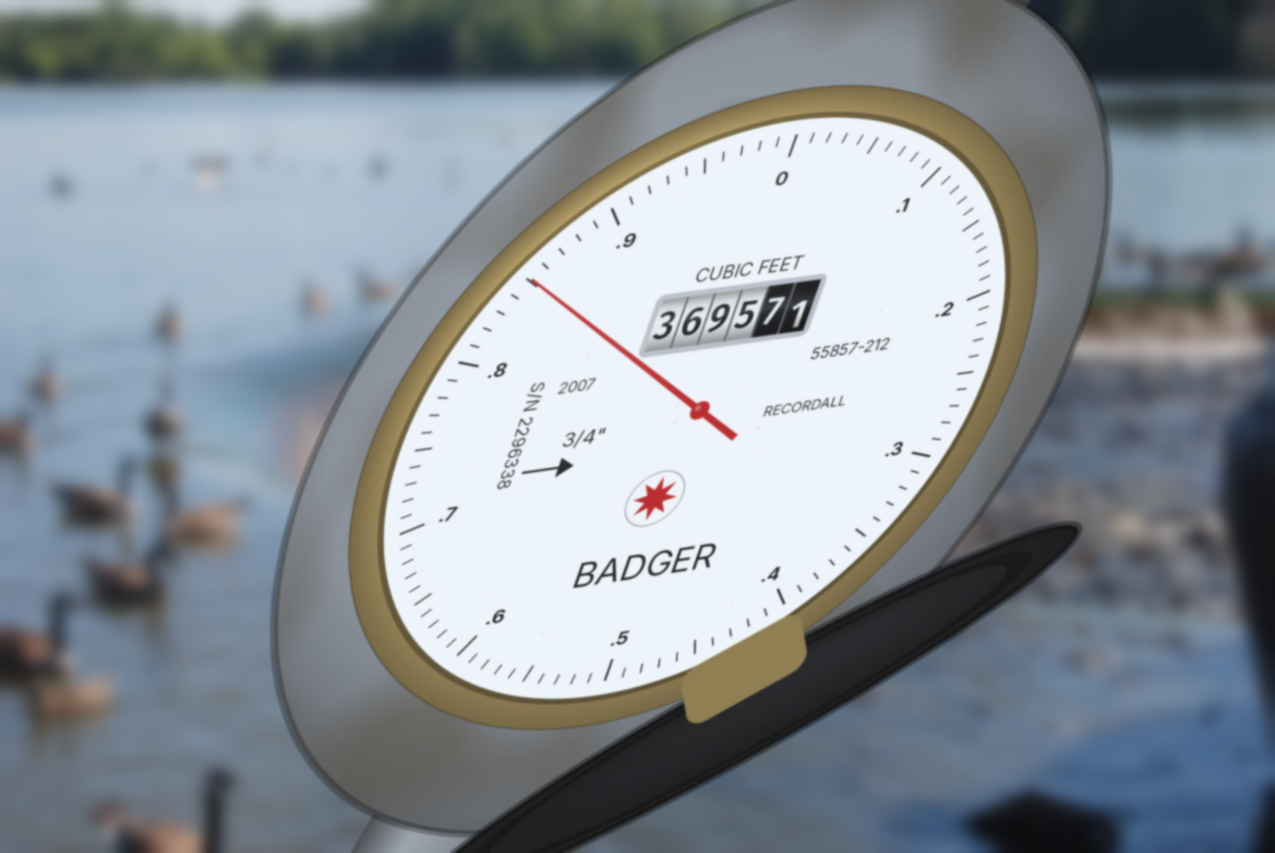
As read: value=369570.85 unit=ft³
